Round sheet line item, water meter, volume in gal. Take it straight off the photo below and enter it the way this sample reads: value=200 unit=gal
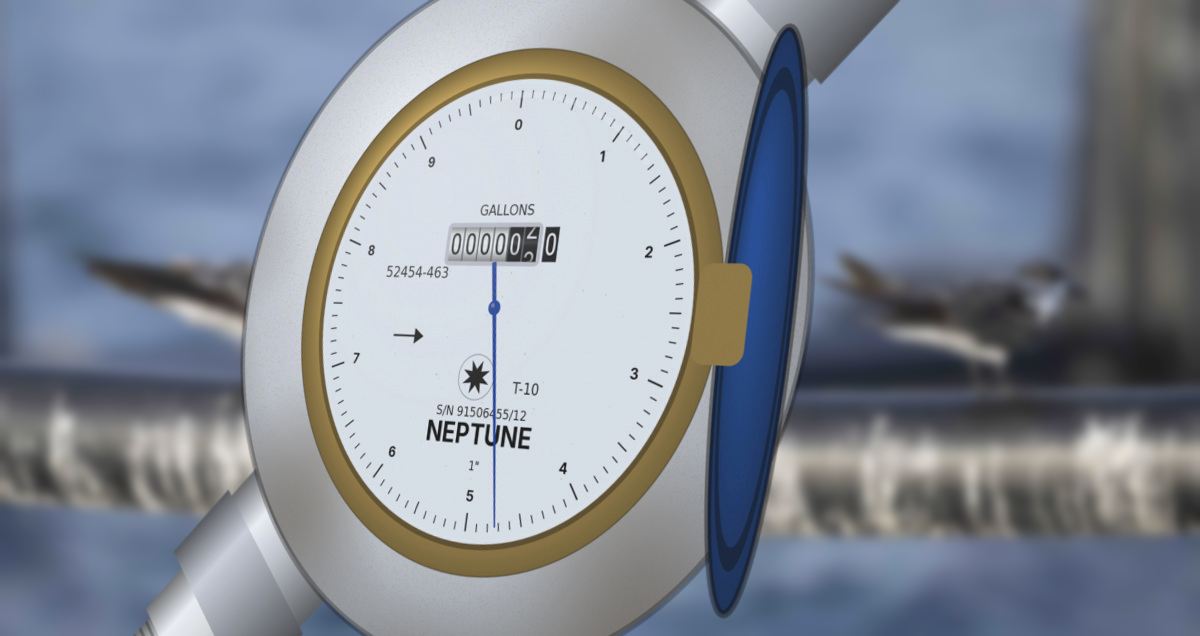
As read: value=24.7 unit=gal
